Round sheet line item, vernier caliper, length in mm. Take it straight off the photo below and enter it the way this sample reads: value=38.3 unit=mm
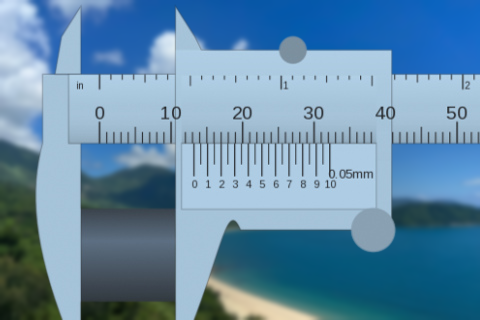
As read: value=13.2 unit=mm
